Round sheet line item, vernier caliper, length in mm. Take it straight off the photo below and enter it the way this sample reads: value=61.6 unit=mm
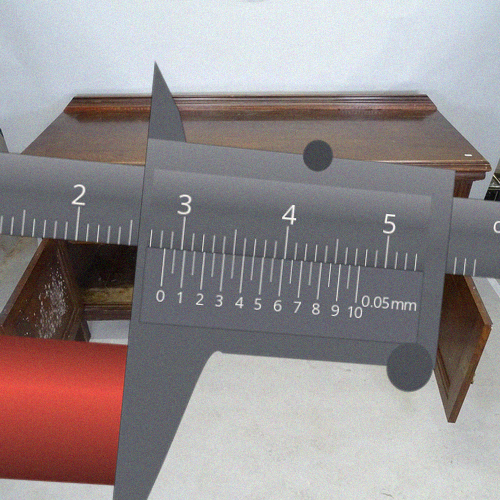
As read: value=28.4 unit=mm
